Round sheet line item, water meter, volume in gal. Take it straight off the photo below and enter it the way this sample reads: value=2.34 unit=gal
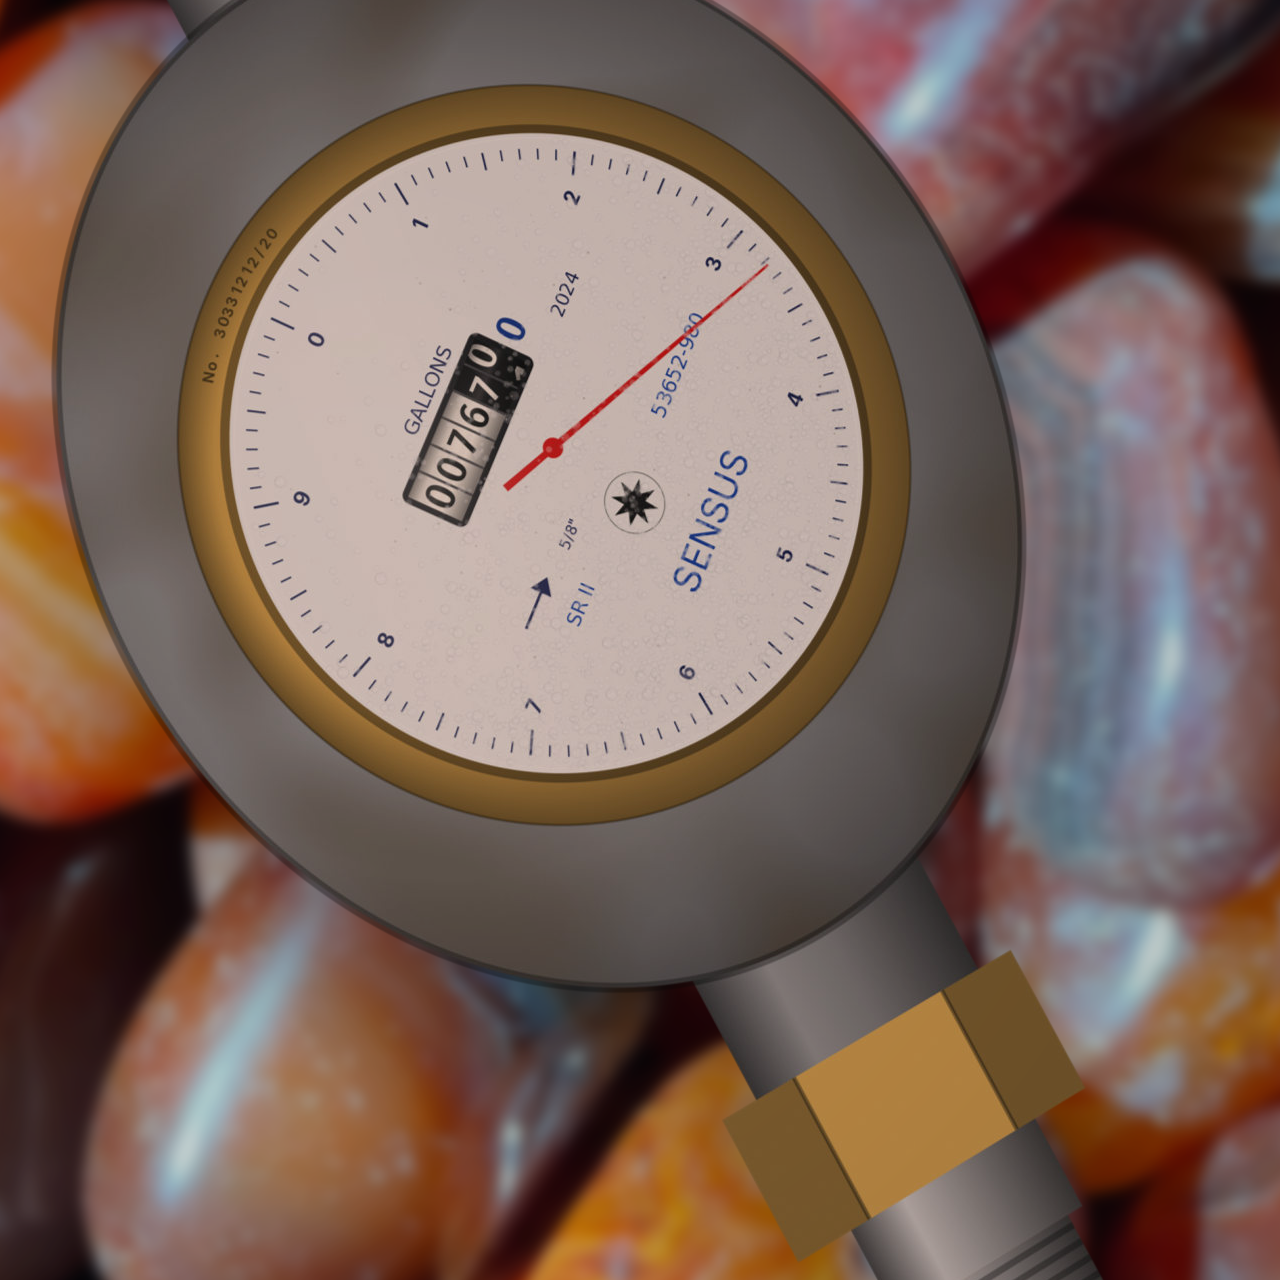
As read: value=76703.2 unit=gal
